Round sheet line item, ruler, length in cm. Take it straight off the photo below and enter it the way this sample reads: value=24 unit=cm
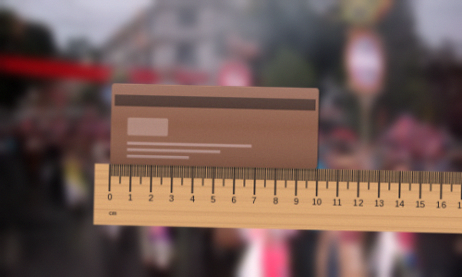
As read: value=10 unit=cm
